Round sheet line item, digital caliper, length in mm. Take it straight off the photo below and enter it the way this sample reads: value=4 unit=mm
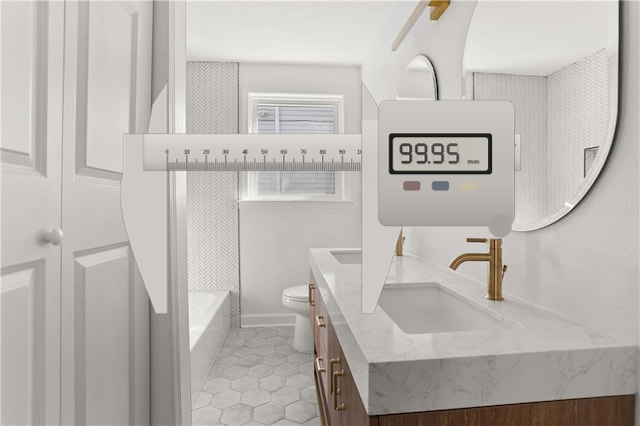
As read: value=99.95 unit=mm
